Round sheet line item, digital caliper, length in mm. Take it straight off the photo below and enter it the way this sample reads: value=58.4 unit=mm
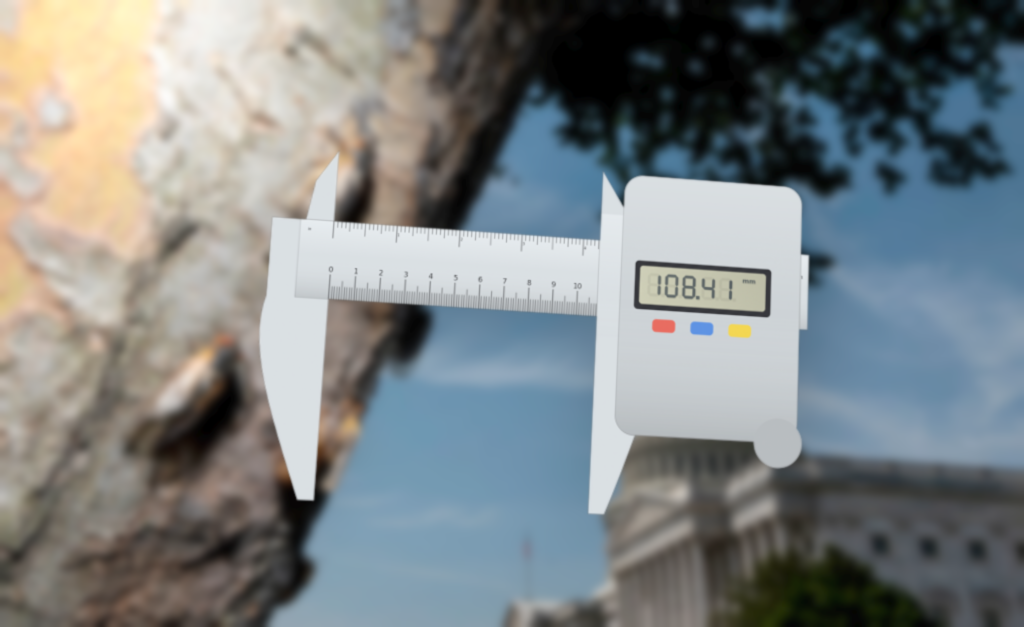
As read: value=108.41 unit=mm
